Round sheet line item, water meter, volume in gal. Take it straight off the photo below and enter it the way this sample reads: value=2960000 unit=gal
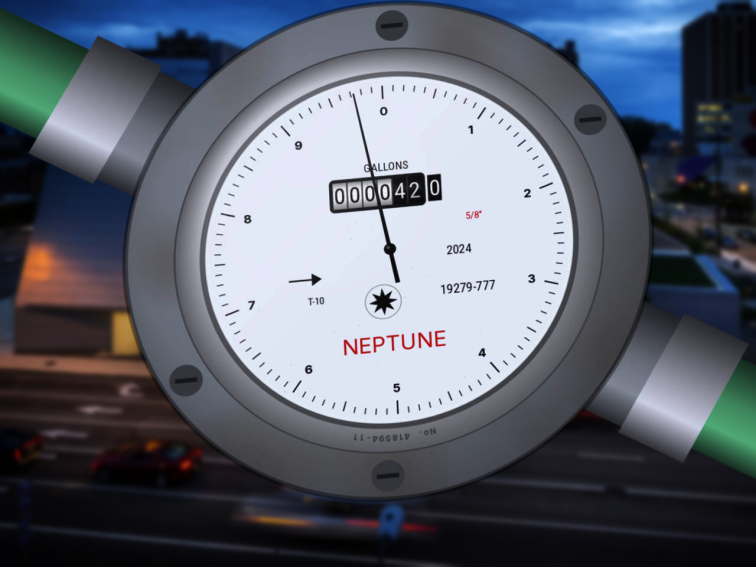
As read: value=419.7 unit=gal
